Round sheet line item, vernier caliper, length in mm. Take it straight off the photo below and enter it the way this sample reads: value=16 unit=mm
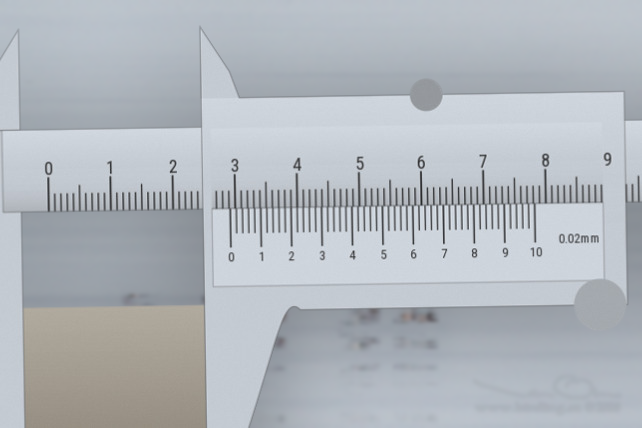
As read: value=29.2 unit=mm
